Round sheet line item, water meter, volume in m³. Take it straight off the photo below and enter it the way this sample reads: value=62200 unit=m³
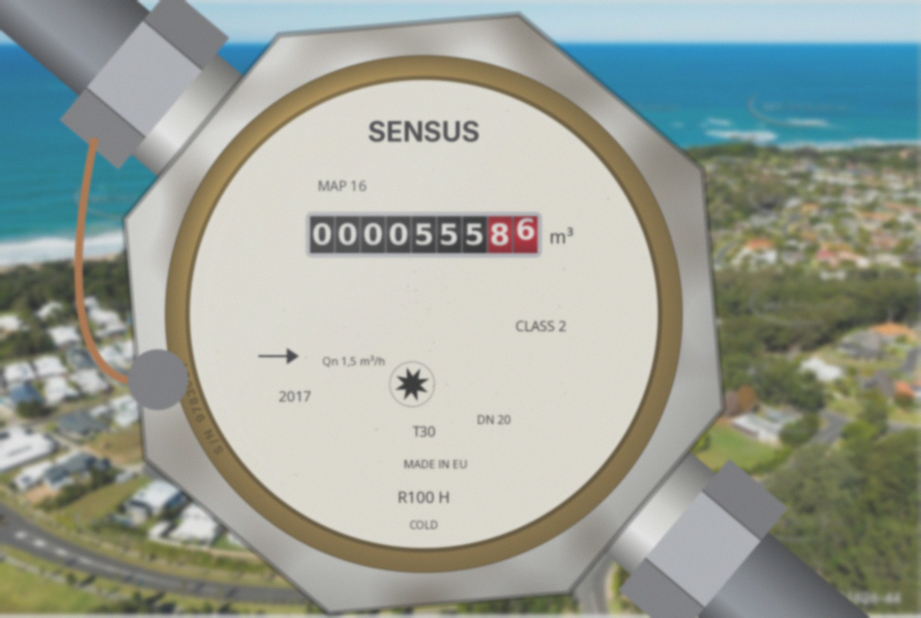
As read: value=555.86 unit=m³
